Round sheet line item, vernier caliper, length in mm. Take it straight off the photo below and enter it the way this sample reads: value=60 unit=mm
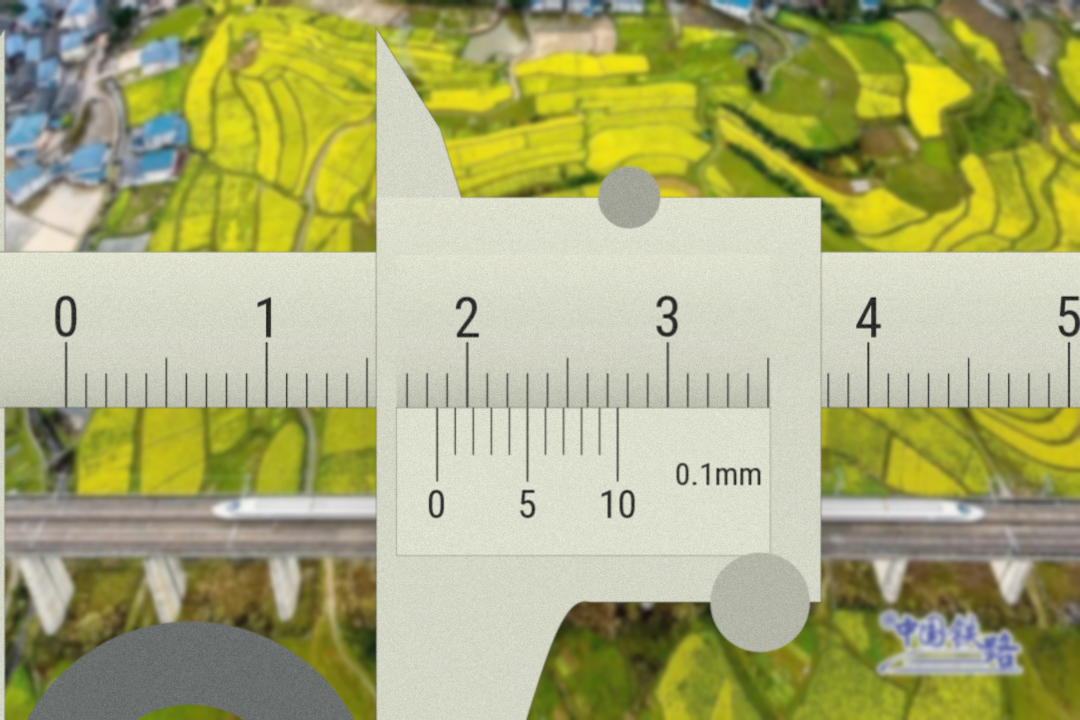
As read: value=18.5 unit=mm
